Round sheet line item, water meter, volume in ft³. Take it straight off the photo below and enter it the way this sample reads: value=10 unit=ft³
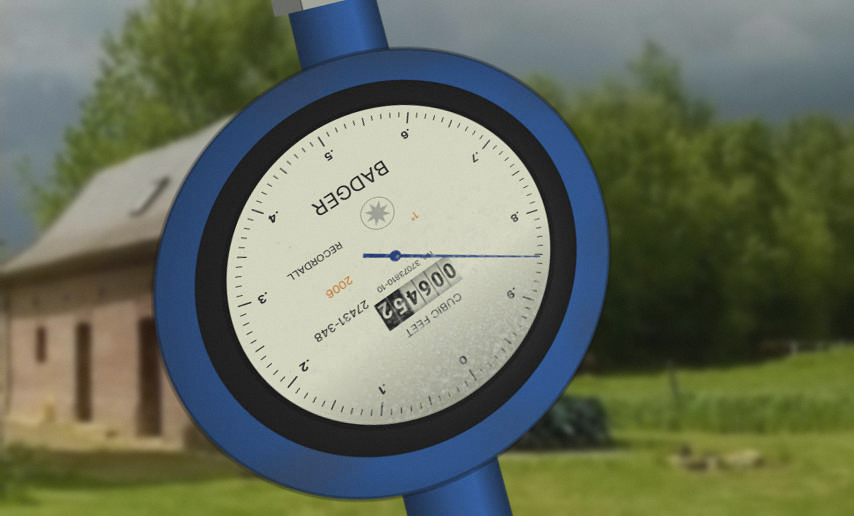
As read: value=6451.85 unit=ft³
